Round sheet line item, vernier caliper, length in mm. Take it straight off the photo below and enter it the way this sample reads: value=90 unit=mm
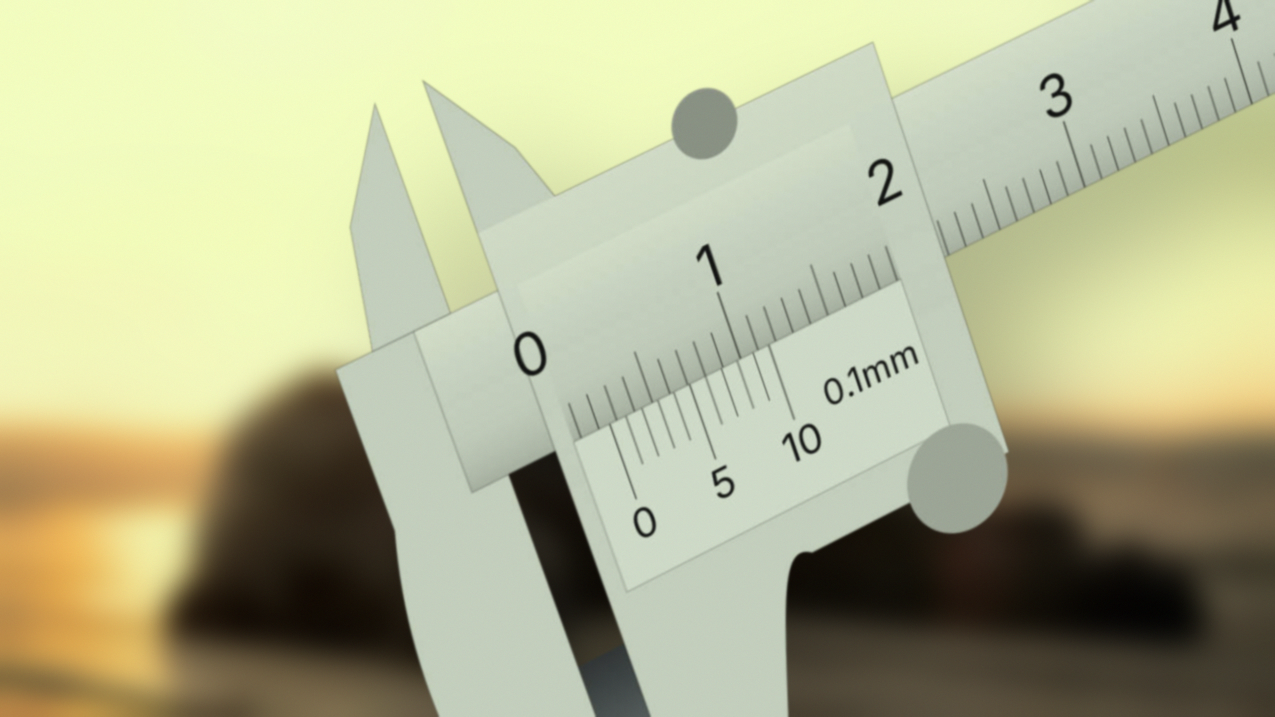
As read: value=2.6 unit=mm
